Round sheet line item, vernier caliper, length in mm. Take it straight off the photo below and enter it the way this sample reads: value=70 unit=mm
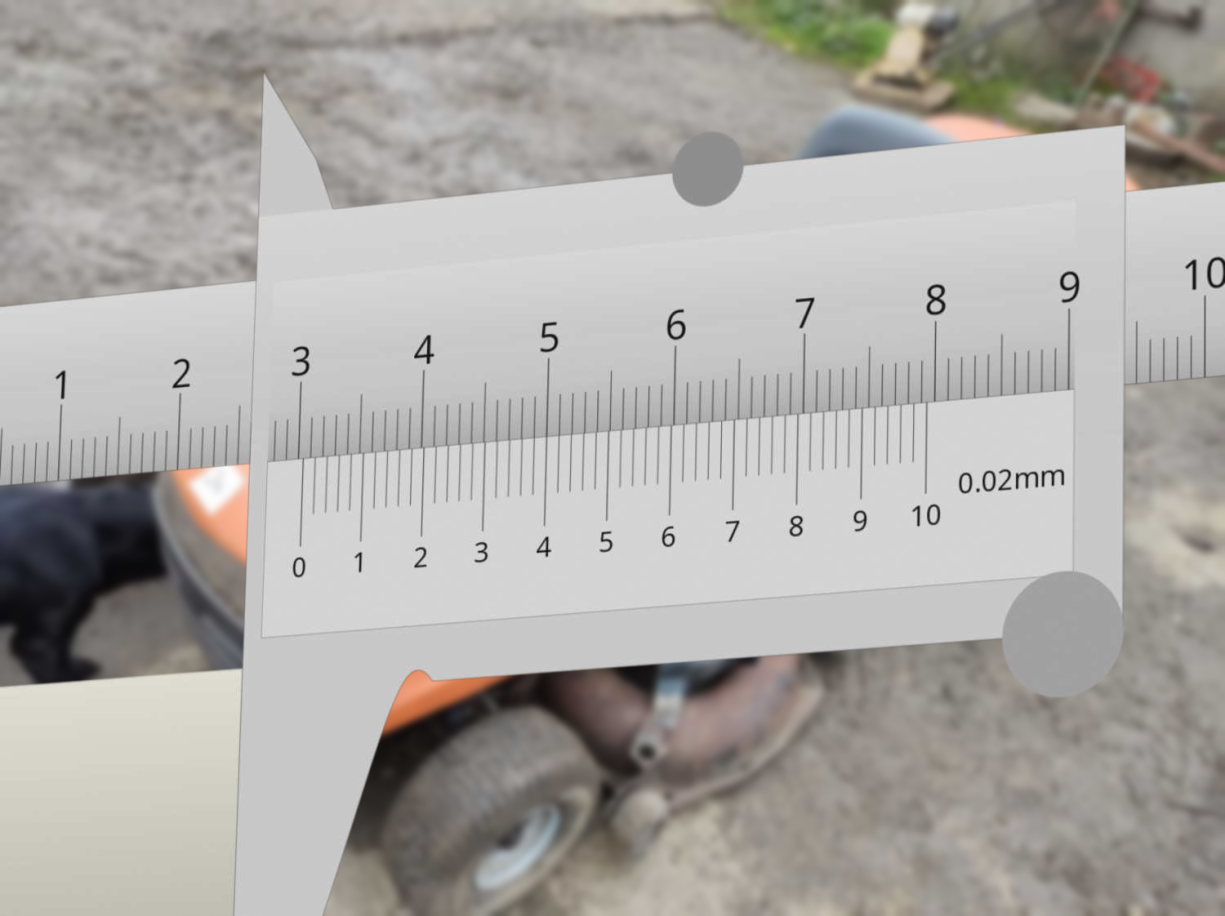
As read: value=30.4 unit=mm
